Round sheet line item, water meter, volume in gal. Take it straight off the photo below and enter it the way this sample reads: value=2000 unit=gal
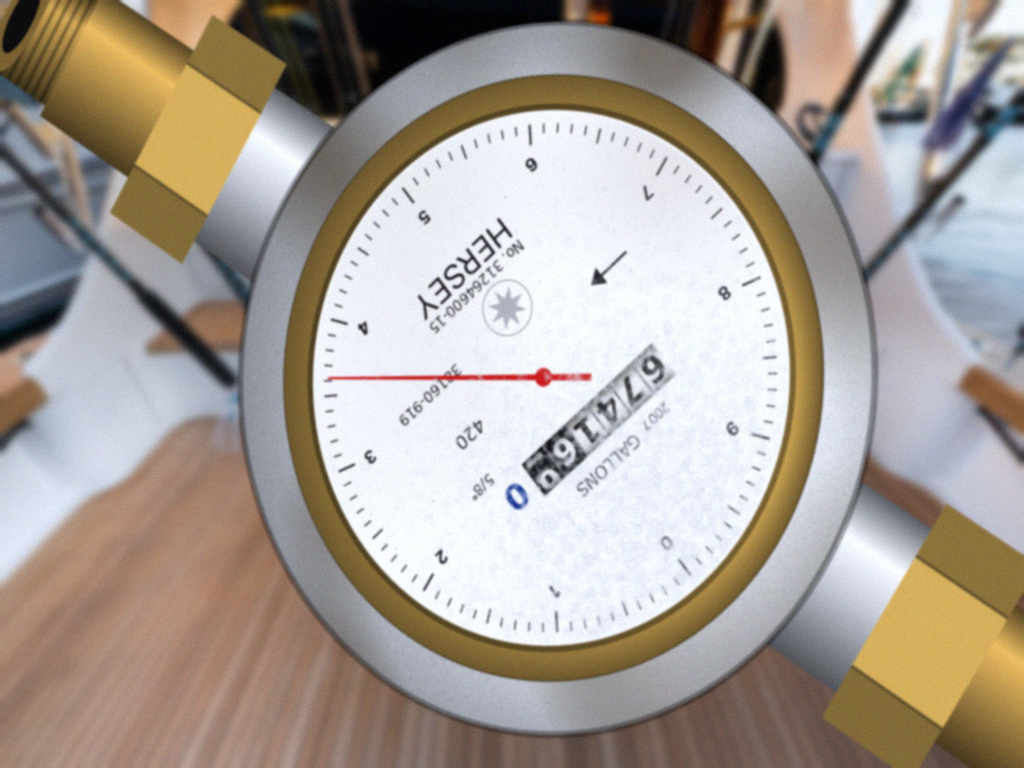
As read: value=6741663.6 unit=gal
